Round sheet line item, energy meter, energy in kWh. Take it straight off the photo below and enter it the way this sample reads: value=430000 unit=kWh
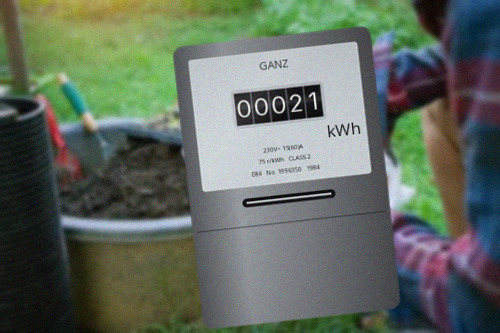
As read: value=21 unit=kWh
